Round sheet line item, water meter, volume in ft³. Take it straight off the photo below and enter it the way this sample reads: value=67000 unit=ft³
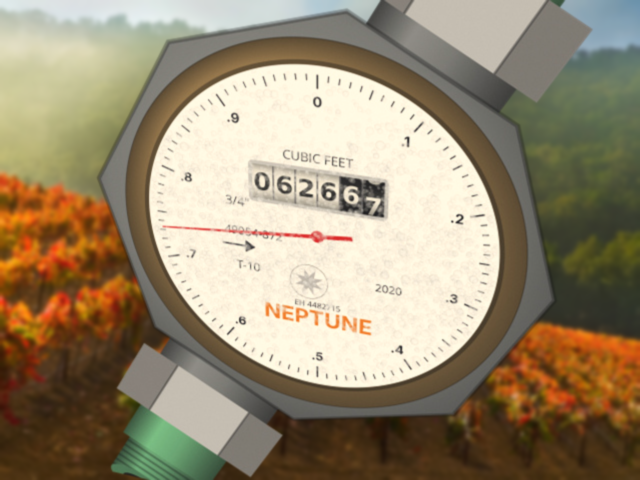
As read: value=62666.73 unit=ft³
